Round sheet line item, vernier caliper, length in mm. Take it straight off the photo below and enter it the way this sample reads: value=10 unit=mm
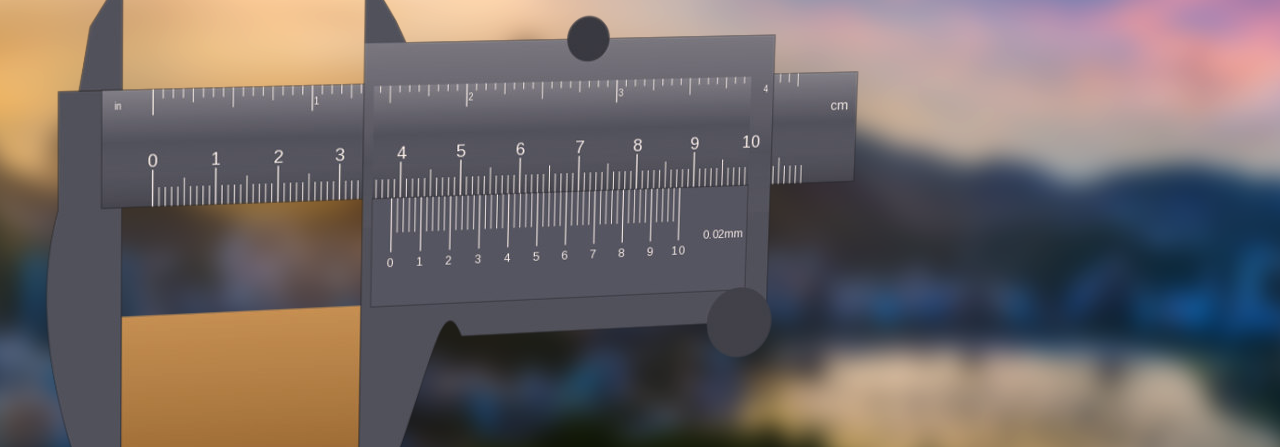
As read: value=38.6 unit=mm
